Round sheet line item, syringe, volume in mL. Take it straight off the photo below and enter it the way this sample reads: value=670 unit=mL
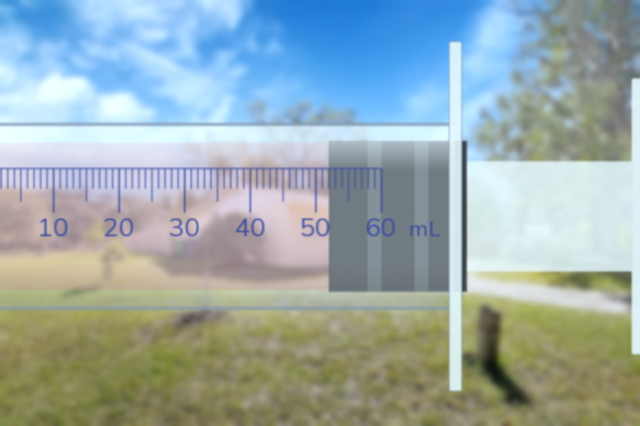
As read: value=52 unit=mL
